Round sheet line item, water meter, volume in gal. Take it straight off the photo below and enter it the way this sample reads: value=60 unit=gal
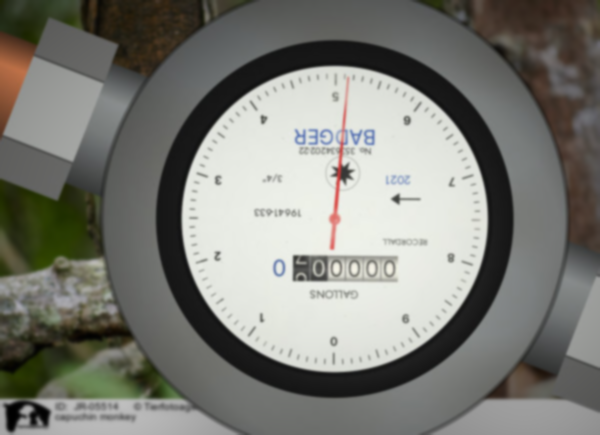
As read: value=65.1 unit=gal
